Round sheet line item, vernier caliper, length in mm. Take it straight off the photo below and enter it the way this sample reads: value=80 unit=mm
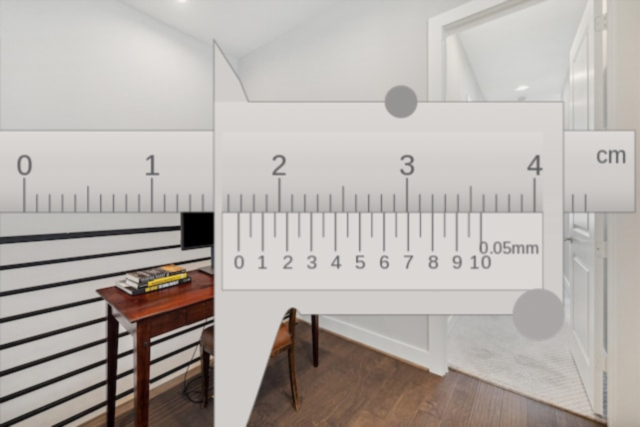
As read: value=16.8 unit=mm
